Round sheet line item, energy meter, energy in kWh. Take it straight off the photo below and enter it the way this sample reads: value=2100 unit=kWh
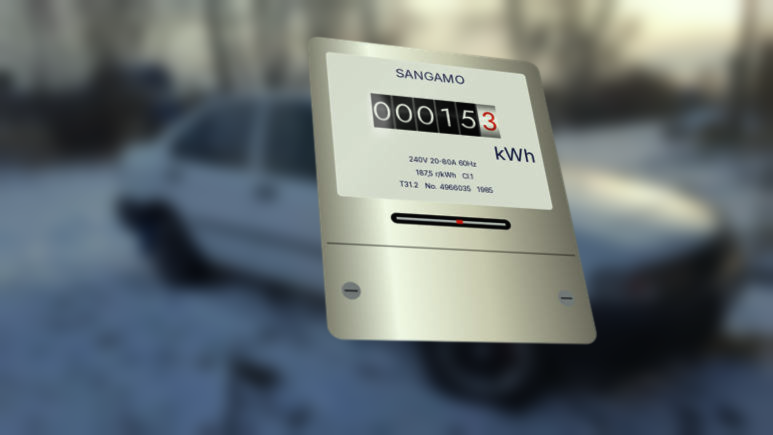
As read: value=15.3 unit=kWh
